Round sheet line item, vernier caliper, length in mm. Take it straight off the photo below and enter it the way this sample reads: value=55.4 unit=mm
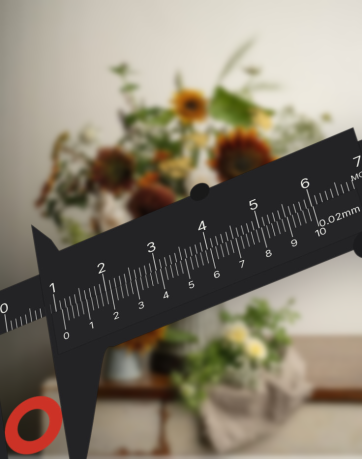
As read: value=11.2 unit=mm
